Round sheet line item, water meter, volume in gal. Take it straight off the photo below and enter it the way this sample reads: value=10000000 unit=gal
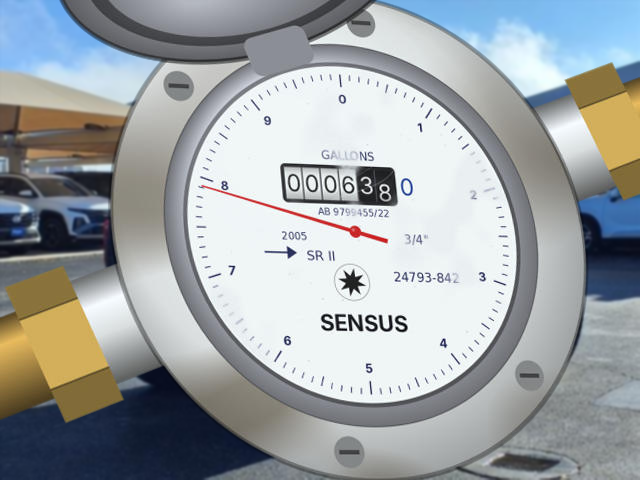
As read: value=6377.9 unit=gal
